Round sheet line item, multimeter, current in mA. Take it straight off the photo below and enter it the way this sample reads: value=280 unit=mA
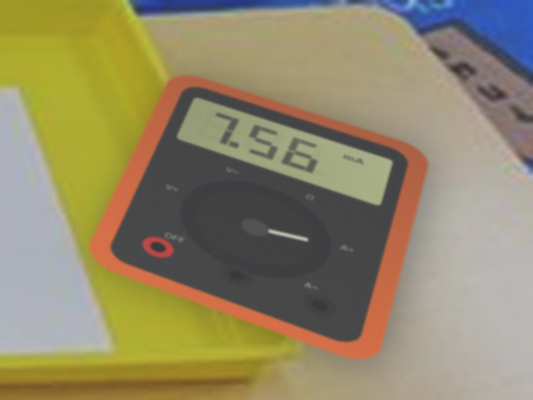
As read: value=7.56 unit=mA
